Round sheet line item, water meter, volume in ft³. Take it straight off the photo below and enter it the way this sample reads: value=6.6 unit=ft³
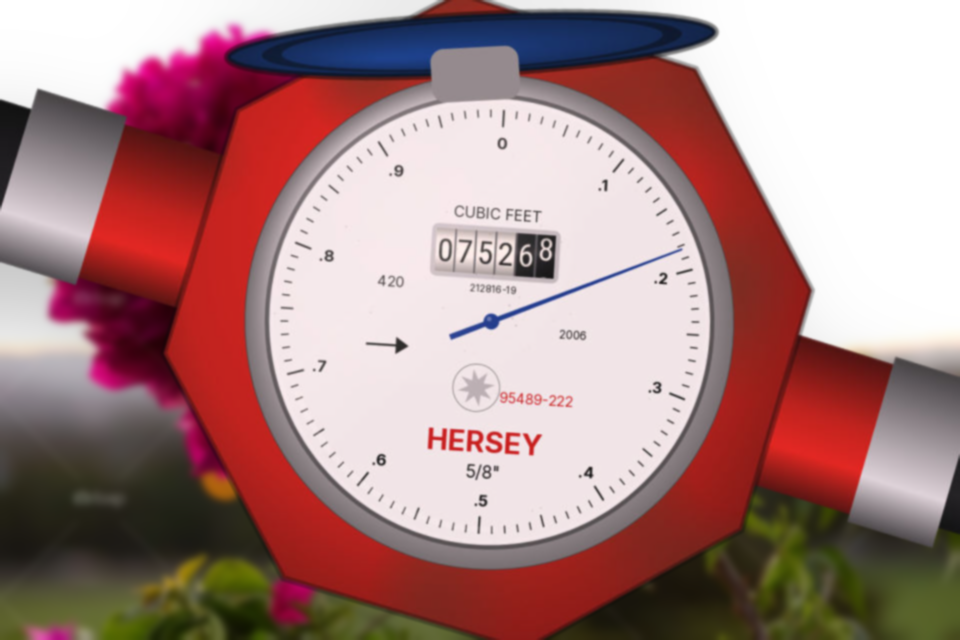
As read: value=75268.18 unit=ft³
